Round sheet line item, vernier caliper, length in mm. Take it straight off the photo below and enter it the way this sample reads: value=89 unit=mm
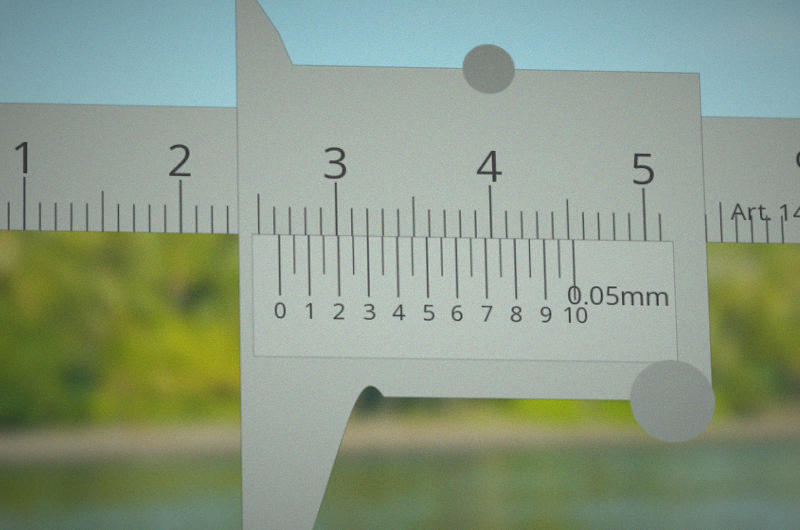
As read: value=26.3 unit=mm
